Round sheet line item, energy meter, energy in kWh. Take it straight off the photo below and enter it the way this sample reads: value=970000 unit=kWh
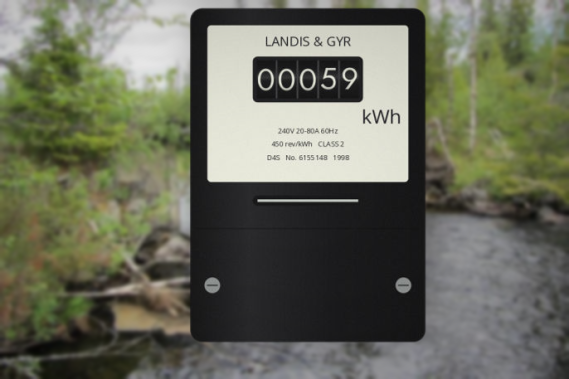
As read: value=59 unit=kWh
